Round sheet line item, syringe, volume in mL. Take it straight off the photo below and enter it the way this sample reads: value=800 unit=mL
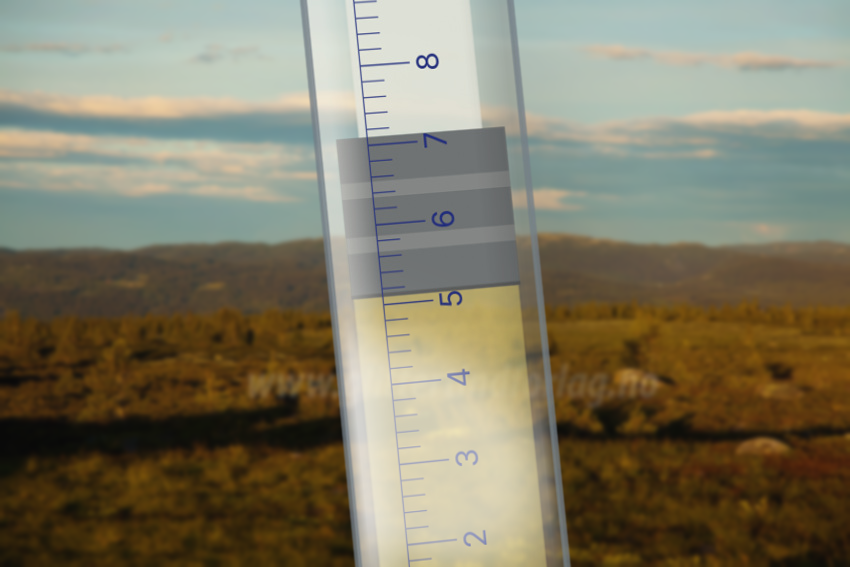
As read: value=5.1 unit=mL
